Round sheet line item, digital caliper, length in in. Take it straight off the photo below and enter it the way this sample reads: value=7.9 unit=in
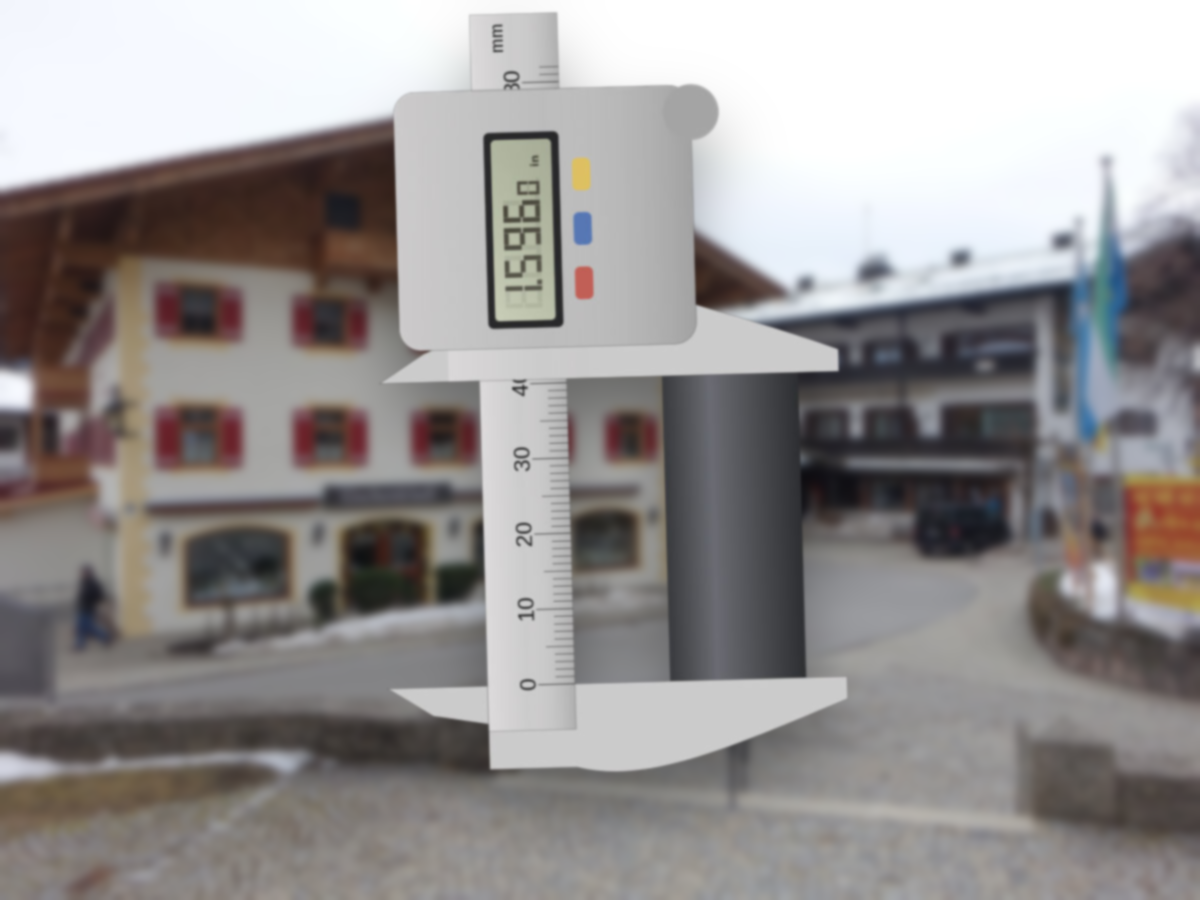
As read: value=1.5960 unit=in
